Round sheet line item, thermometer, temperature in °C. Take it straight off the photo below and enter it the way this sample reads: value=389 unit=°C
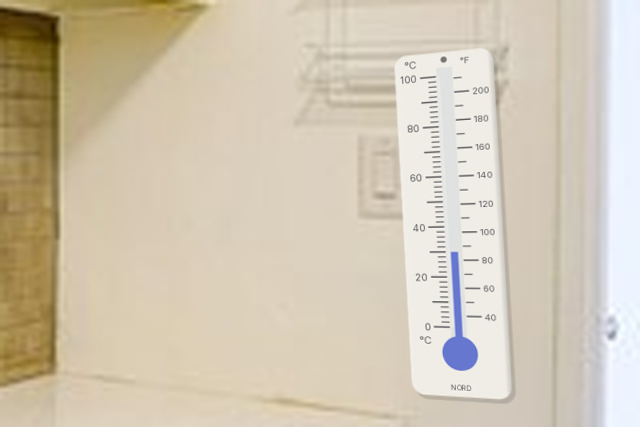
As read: value=30 unit=°C
